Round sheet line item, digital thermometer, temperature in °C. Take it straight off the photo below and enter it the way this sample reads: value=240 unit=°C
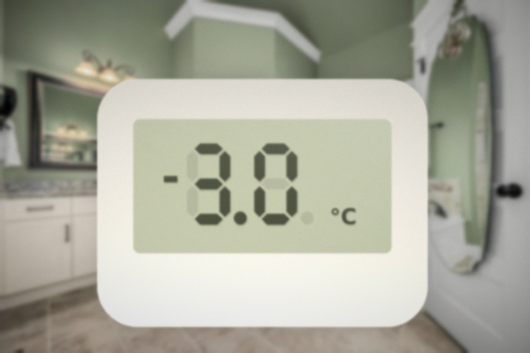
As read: value=-3.0 unit=°C
